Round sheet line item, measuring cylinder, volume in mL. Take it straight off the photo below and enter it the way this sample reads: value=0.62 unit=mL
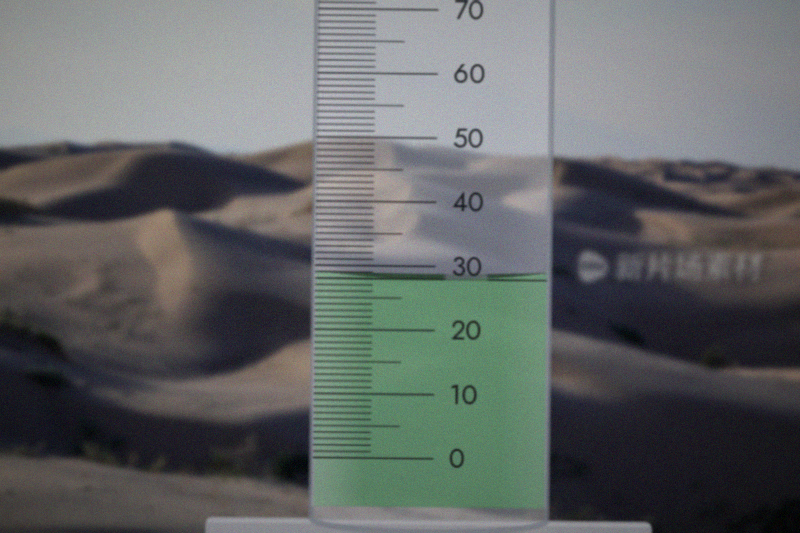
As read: value=28 unit=mL
